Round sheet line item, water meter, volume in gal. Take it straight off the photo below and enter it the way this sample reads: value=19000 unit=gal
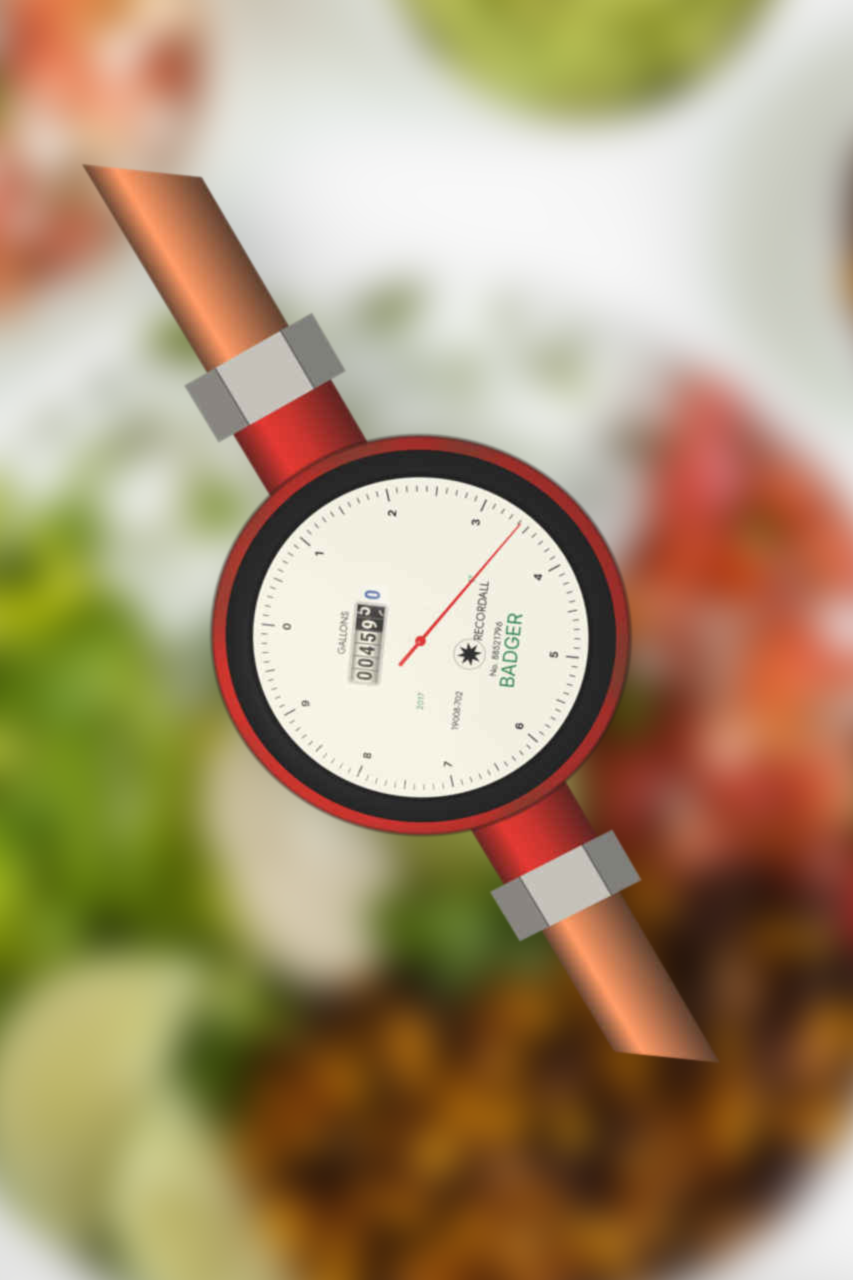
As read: value=45953.4 unit=gal
